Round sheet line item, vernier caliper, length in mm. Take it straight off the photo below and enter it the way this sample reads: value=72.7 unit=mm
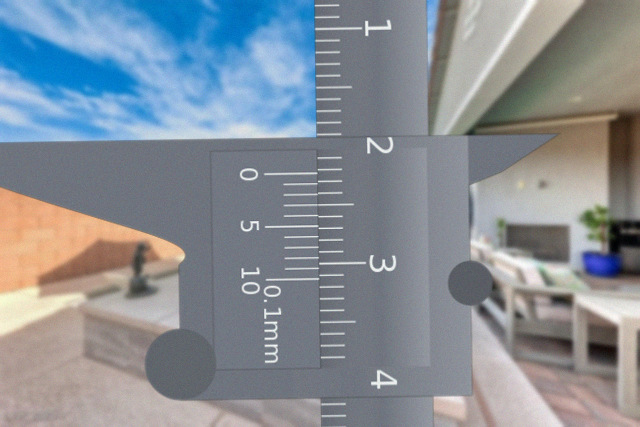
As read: value=22.3 unit=mm
